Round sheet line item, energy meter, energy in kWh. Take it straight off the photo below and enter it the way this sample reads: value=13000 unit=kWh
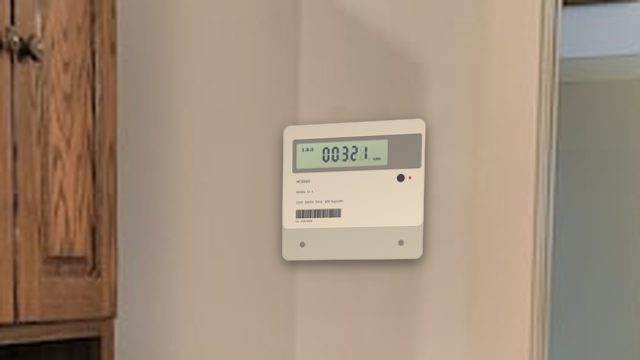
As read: value=321 unit=kWh
